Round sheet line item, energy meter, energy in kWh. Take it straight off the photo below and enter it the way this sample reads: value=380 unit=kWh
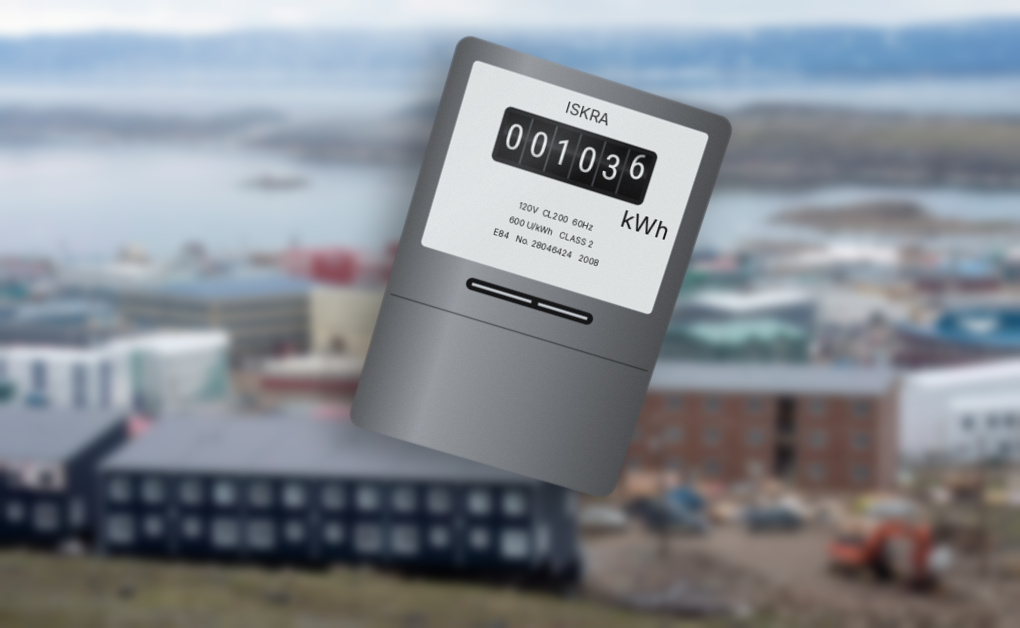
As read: value=1036 unit=kWh
